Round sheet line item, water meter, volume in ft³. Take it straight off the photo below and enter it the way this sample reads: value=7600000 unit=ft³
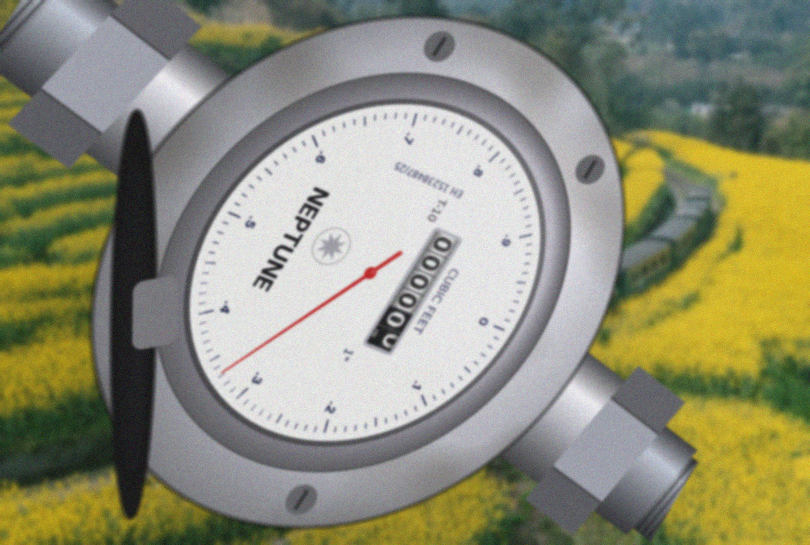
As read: value=0.33 unit=ft³
